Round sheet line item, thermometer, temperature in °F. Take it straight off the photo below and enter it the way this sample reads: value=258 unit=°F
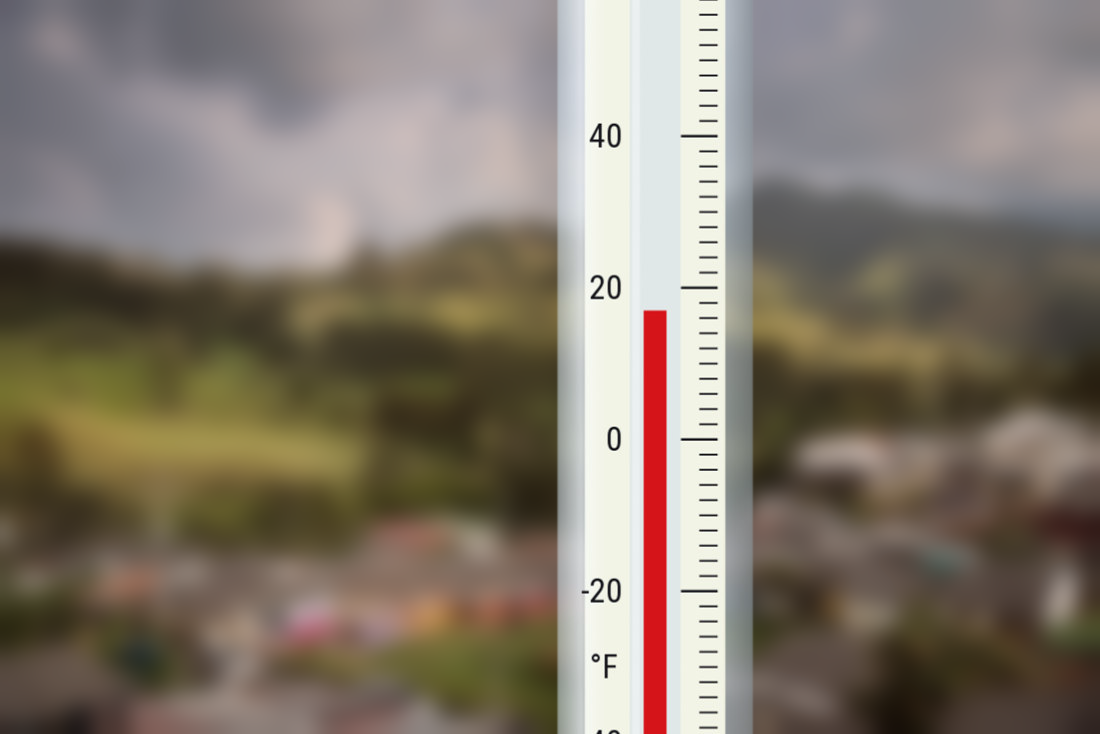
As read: value=17 unit=°F
